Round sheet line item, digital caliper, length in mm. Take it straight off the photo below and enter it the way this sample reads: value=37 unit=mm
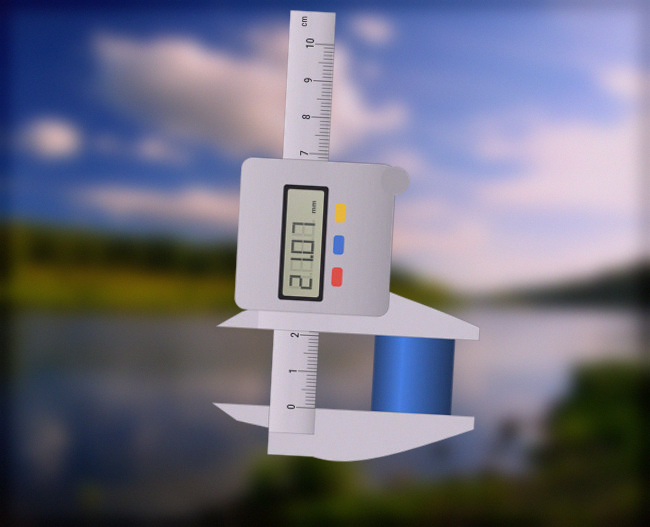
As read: value=21.07 unit=mm
